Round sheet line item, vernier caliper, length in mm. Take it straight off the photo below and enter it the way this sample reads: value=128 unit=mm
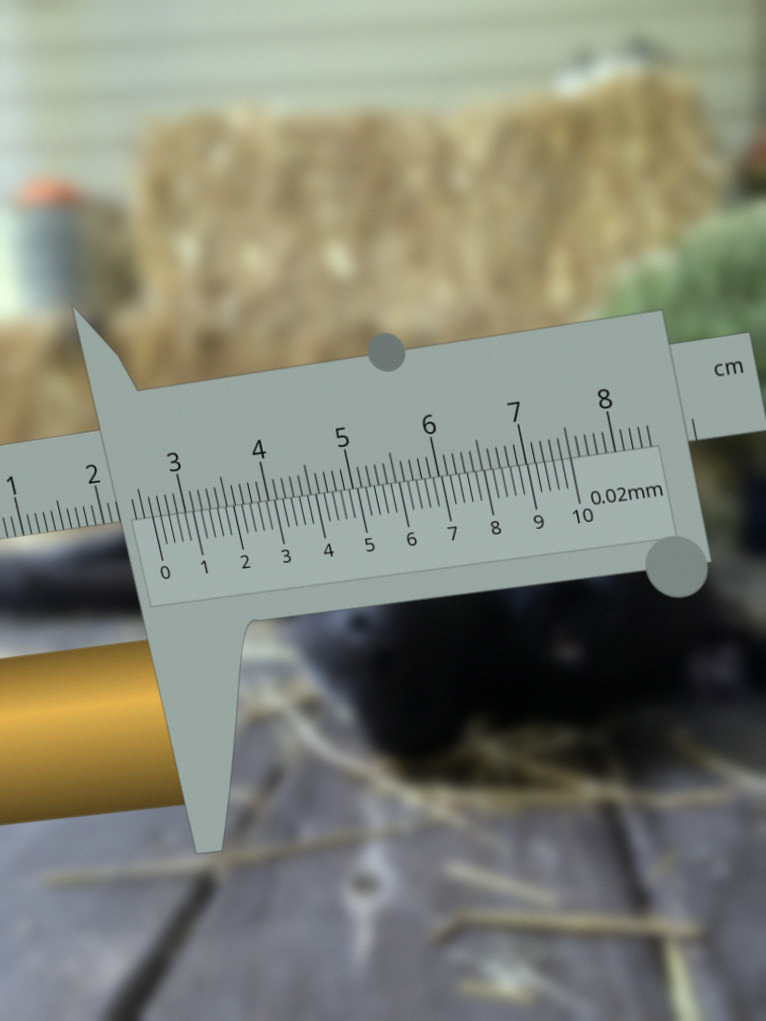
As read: value=26.0 unit=mm
